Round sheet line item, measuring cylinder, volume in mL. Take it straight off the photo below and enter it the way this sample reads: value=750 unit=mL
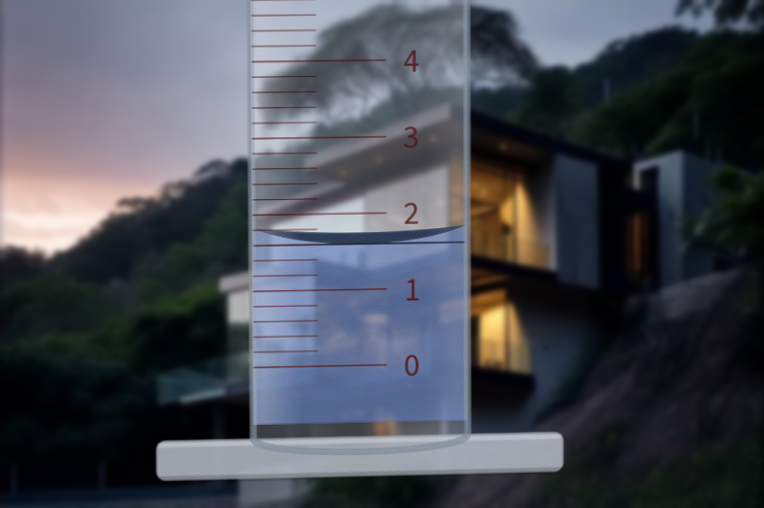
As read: value=1.6 unit=mL
